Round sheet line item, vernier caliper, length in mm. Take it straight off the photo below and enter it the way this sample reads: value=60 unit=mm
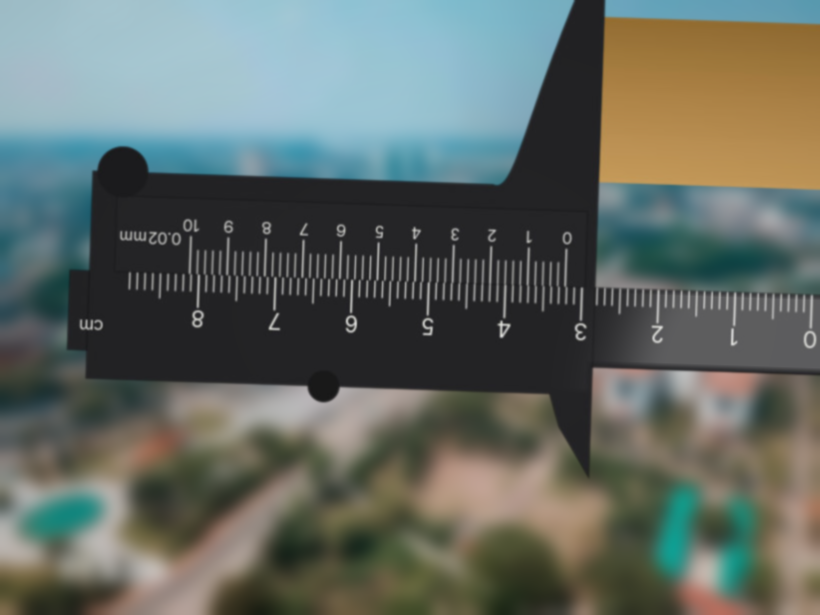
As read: value=32.2 unit=mm
